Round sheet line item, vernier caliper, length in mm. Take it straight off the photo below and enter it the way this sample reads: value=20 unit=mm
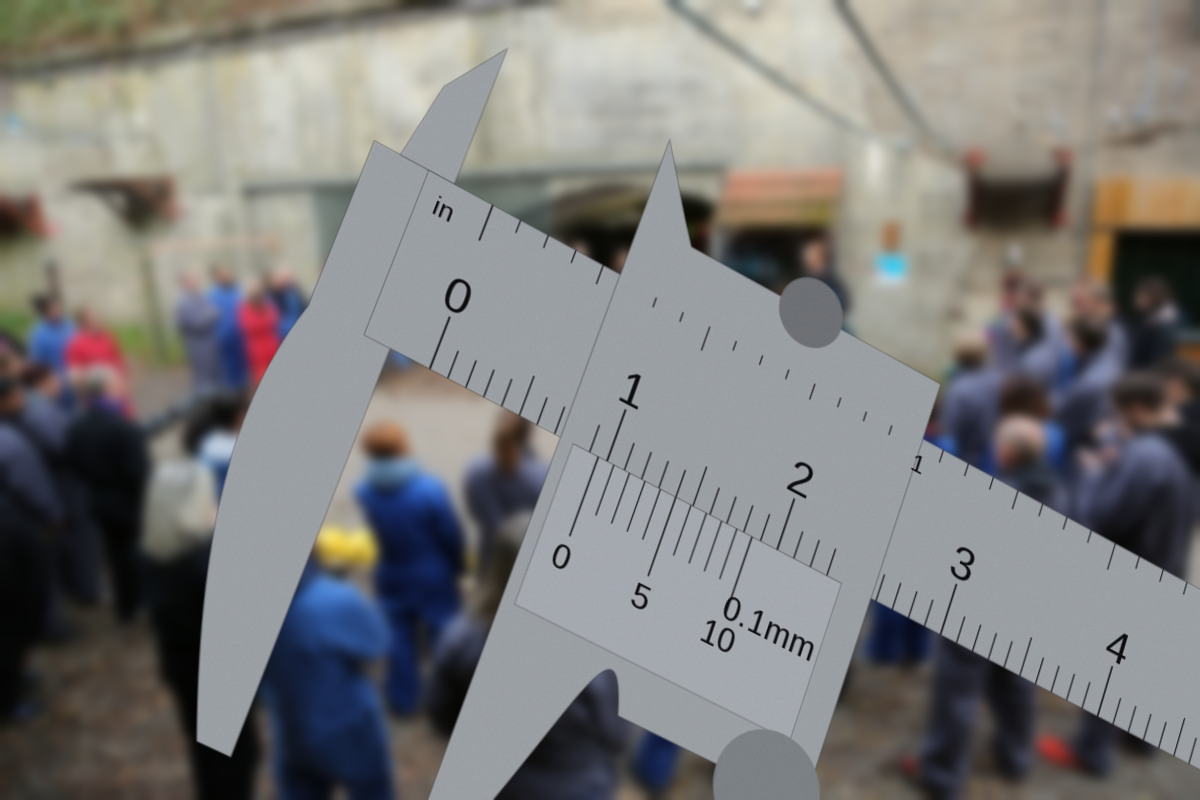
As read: value=9.5 unit=mm
